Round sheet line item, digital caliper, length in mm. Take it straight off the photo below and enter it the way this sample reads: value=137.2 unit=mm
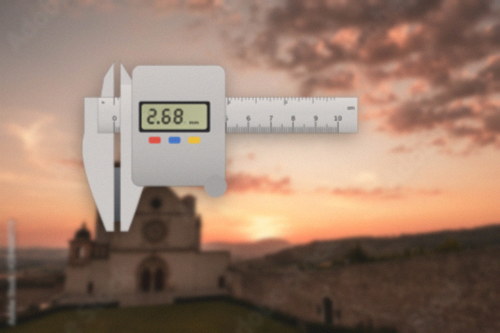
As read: value=2.68 unit=mm
